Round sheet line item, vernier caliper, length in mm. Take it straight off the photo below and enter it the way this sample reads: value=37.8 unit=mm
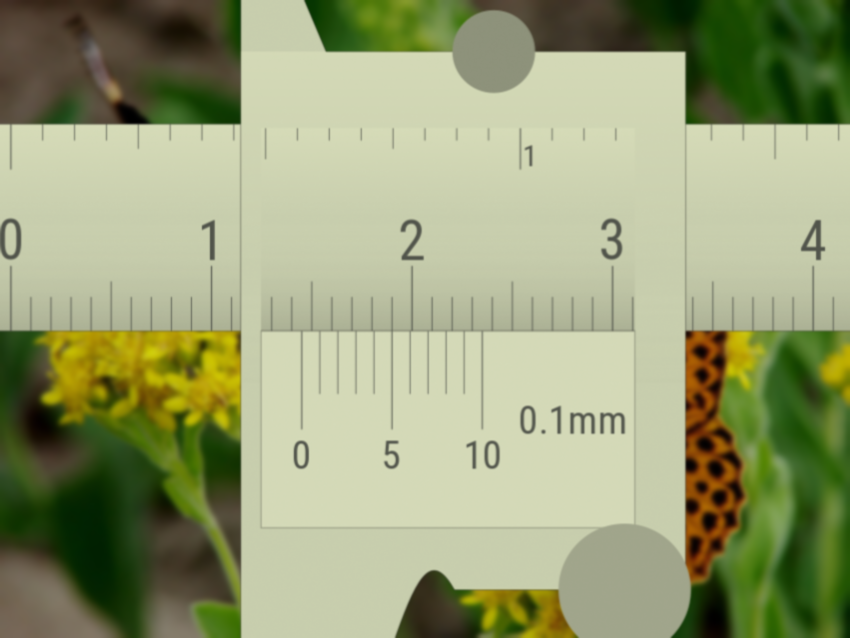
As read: value=14.5 unit=mm
